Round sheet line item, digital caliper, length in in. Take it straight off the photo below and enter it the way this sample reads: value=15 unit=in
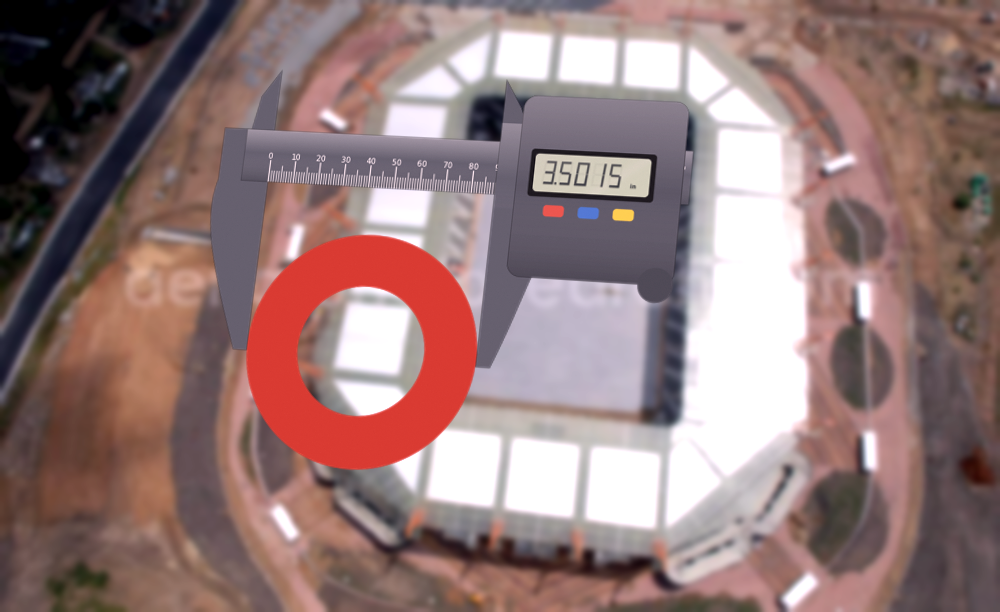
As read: value=3.5015 unit=in
